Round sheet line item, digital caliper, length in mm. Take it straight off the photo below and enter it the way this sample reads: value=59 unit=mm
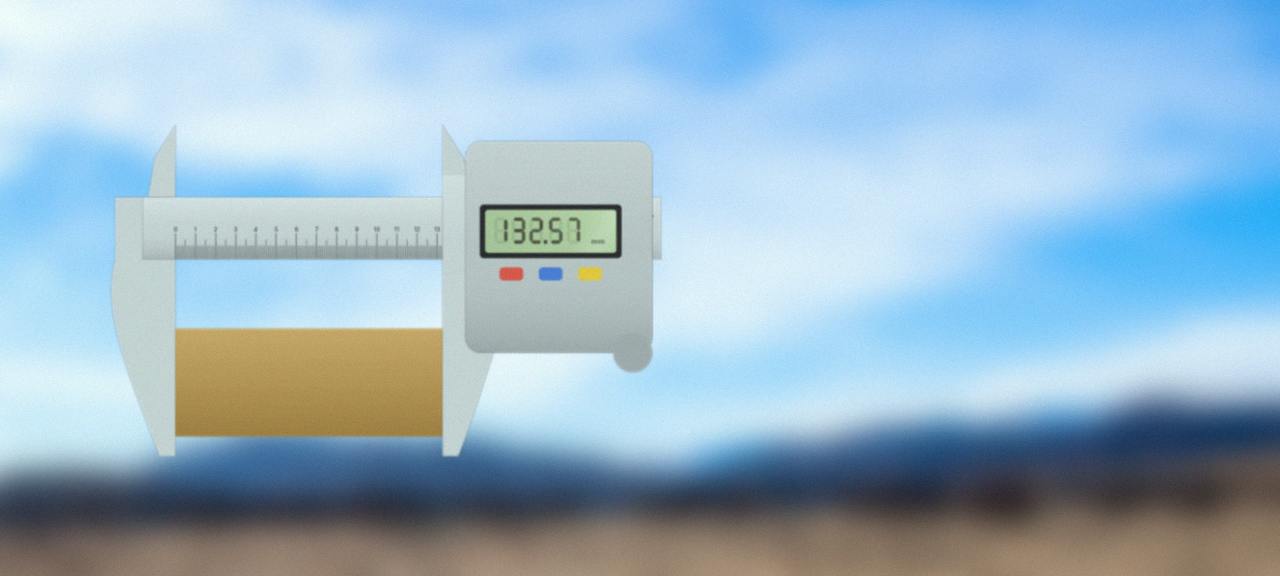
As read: value=132.57 unit=mm
